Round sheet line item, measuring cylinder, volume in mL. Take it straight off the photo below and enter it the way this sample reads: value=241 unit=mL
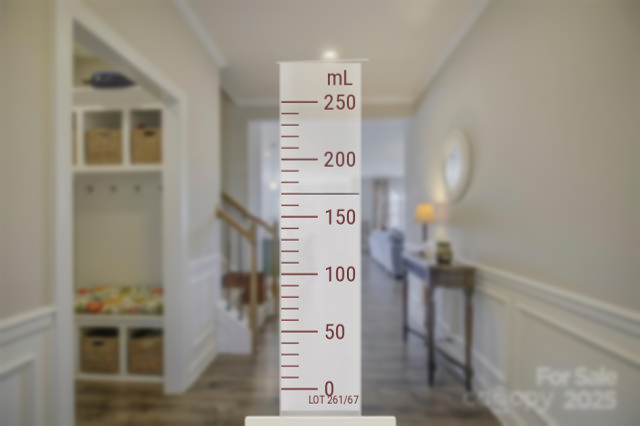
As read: value=170 unit=mL
